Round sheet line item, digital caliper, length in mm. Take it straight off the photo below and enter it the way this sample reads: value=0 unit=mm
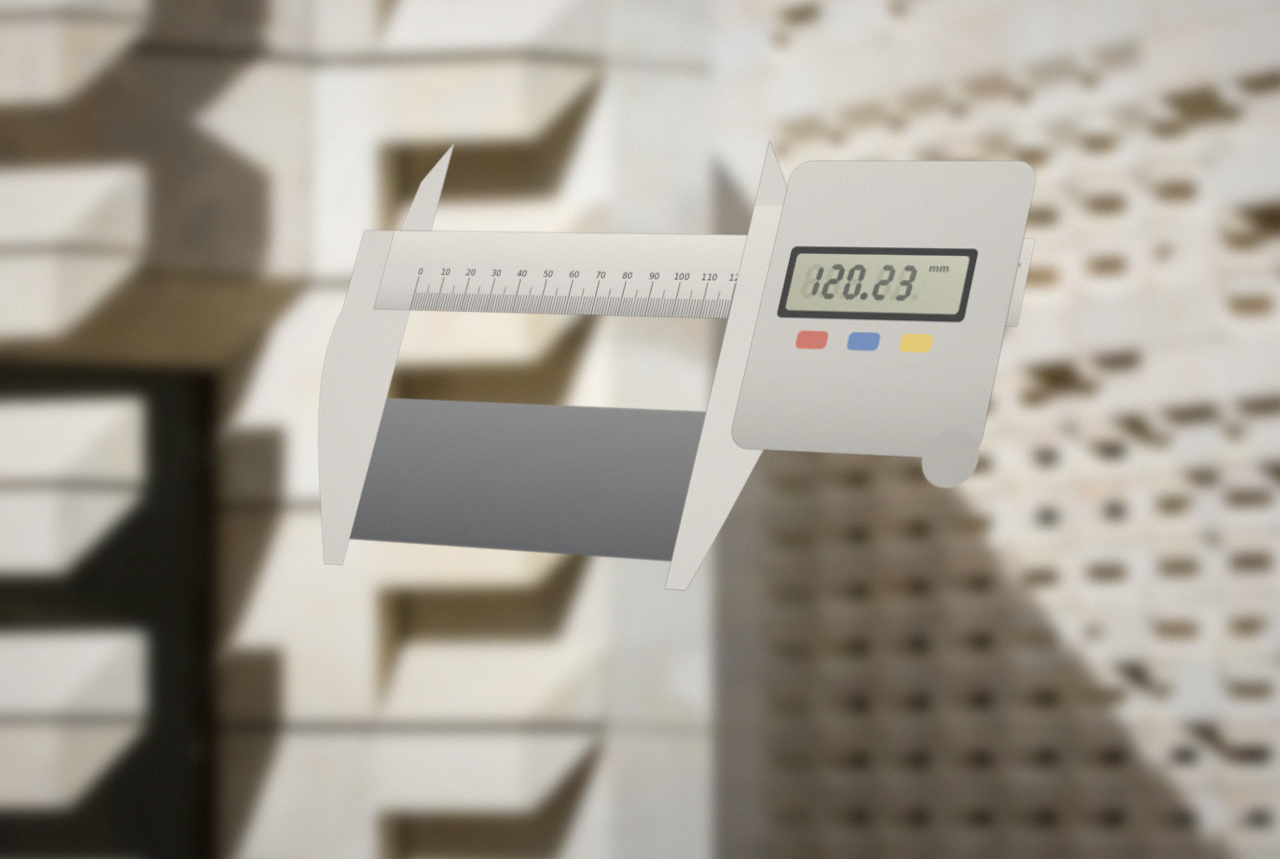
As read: value=120.23 unit=mm
